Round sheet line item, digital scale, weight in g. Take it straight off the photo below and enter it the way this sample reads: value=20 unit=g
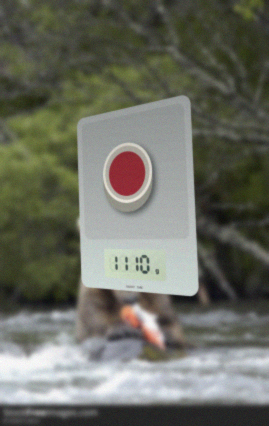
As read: value=1110 unit=g
